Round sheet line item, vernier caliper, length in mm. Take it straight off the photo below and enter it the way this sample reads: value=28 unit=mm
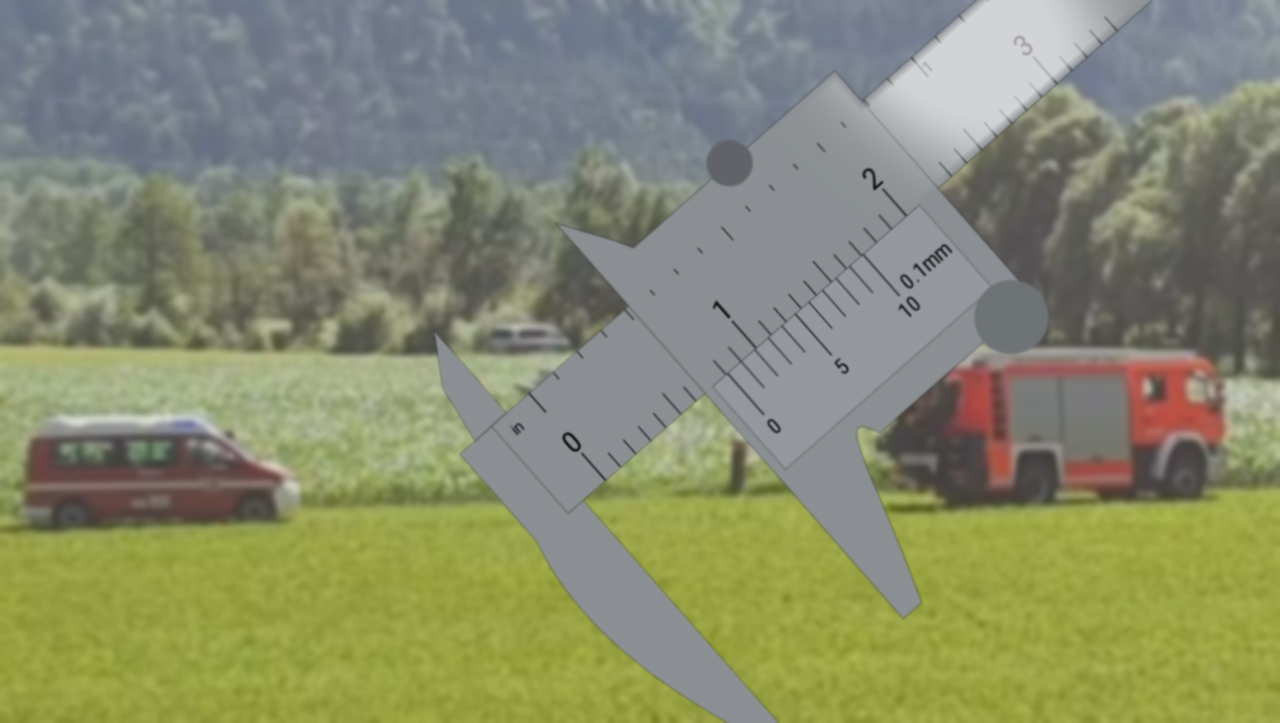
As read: value=8.1 unit=mm
